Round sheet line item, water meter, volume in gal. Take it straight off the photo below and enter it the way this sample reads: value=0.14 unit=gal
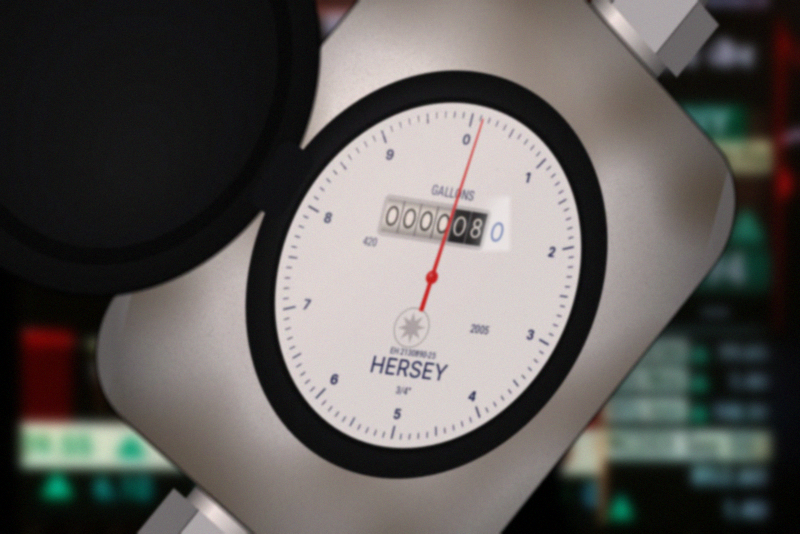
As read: value=80.1 unit=gal
